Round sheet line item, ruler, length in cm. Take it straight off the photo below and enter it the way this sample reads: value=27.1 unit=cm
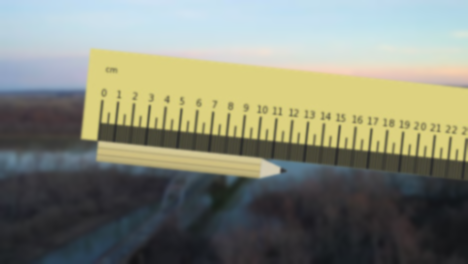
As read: value=12 unit=cm
